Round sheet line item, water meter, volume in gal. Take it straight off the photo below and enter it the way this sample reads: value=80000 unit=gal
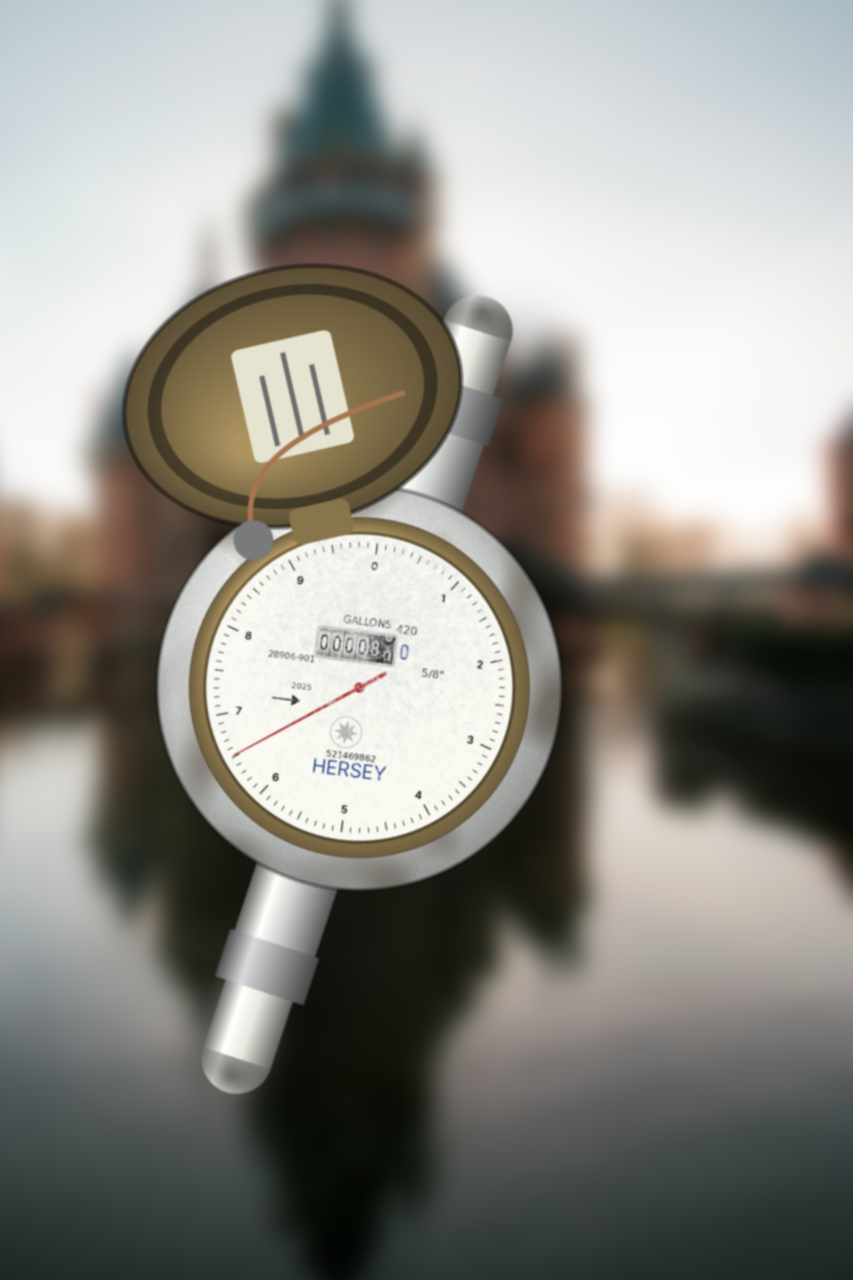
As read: value=886.5 unit=gal
